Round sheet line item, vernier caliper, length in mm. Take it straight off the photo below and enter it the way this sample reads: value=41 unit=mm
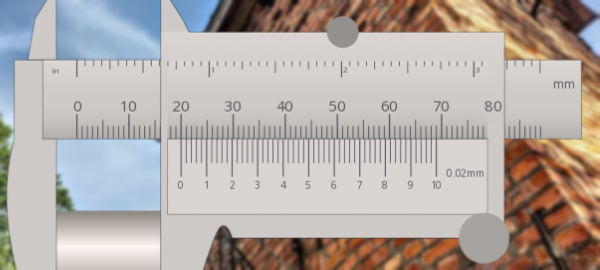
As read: value=20.0 unit=mm
